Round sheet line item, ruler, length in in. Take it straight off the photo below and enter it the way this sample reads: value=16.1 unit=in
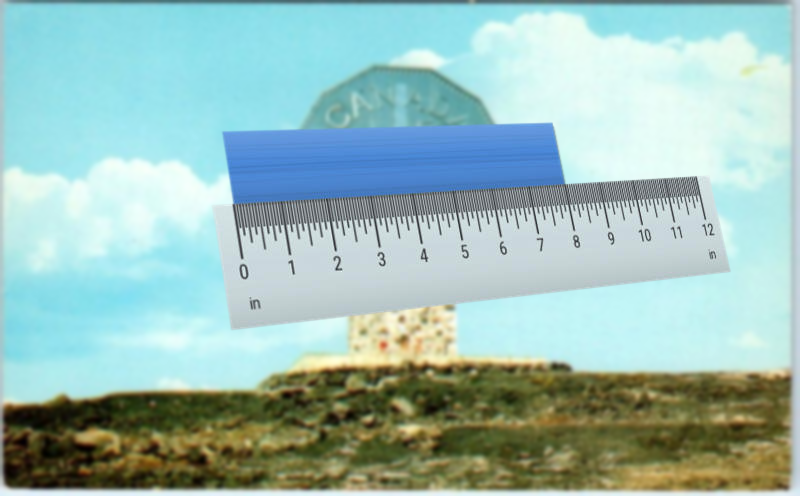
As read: value=8 unit=in
